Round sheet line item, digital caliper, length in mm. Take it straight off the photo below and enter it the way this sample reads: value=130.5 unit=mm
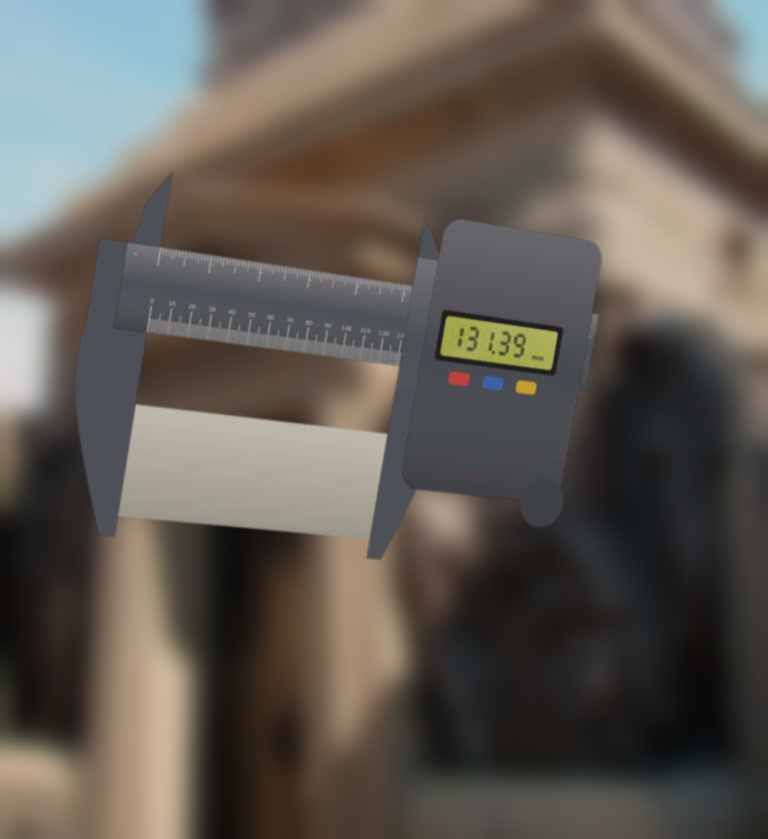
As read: value=131.39 unit=mm
